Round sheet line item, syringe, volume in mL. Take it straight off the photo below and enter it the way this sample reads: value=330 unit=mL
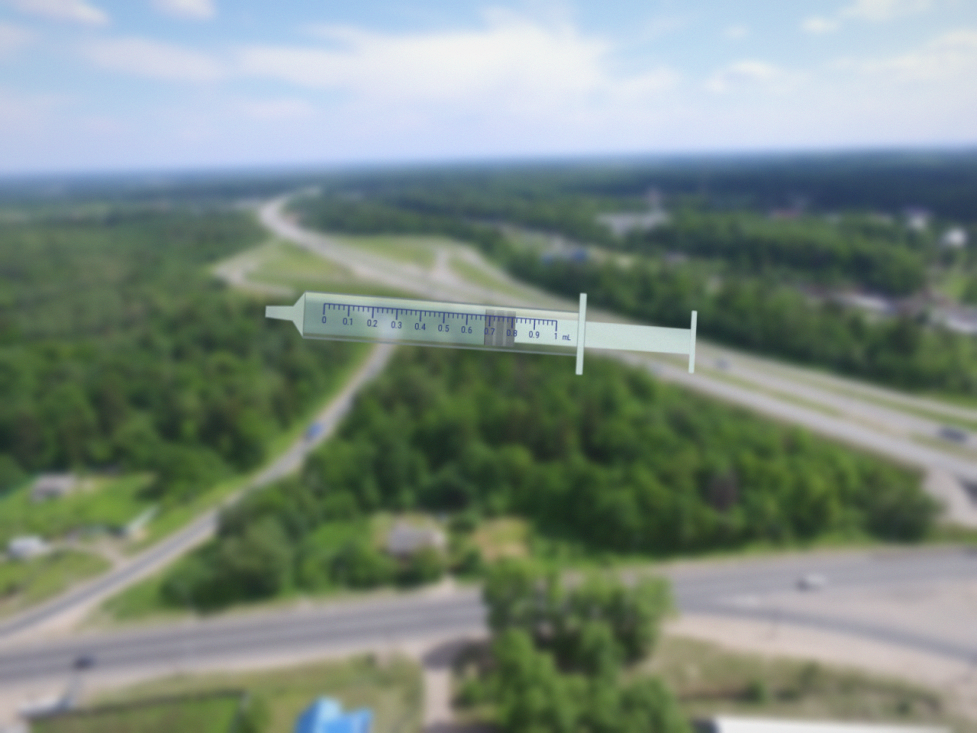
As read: value=0.68 unit=mL
